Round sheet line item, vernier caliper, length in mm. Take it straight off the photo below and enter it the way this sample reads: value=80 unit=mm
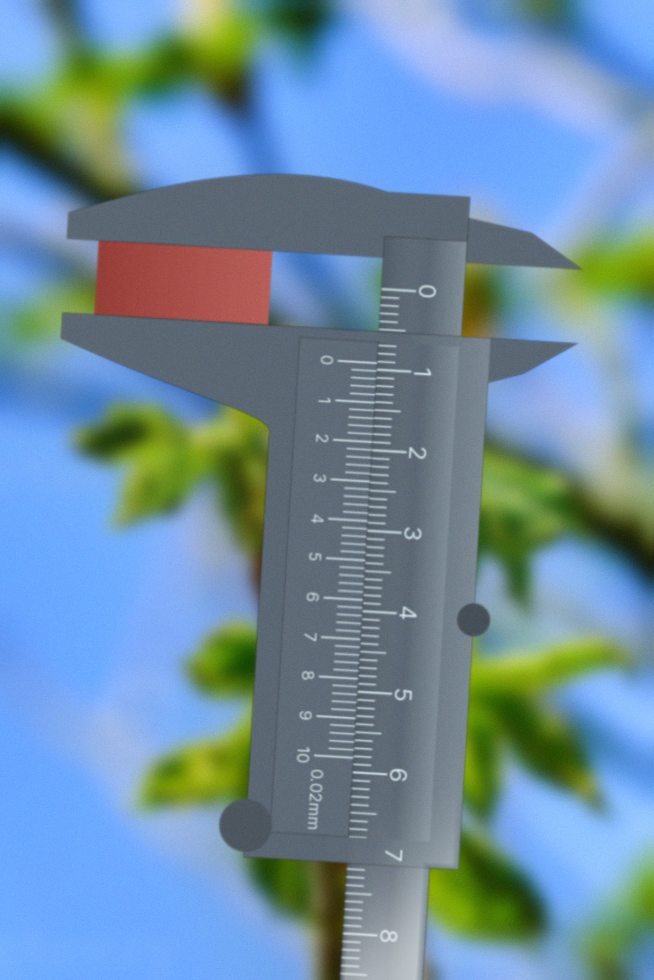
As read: value=9.2 unit=mm
